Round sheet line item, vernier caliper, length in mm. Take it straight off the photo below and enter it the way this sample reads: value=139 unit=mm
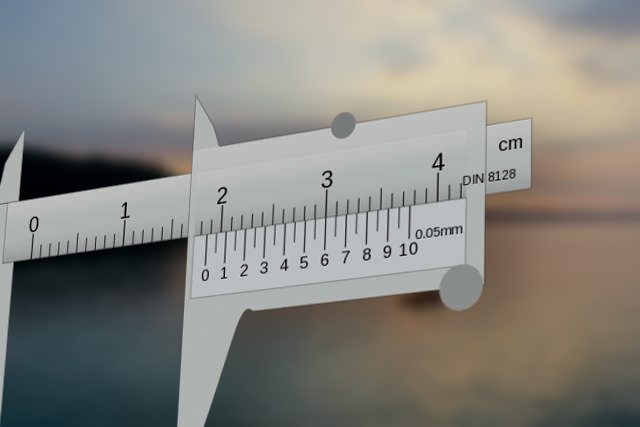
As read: value=18.6 unit=mm
